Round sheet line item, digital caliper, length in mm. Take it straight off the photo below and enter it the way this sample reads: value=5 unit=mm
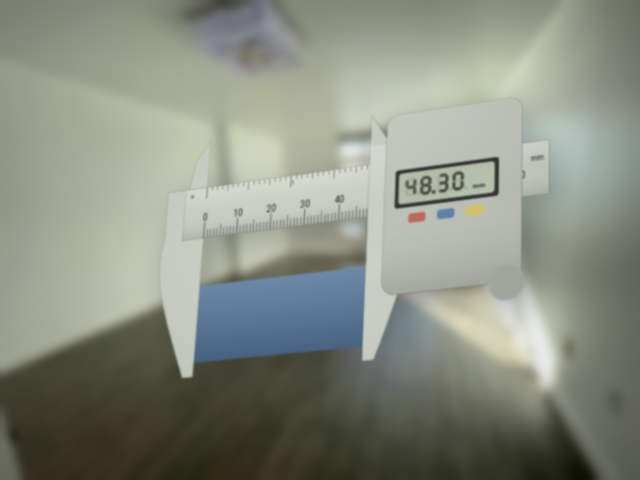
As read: value=48.30 unit=mm
